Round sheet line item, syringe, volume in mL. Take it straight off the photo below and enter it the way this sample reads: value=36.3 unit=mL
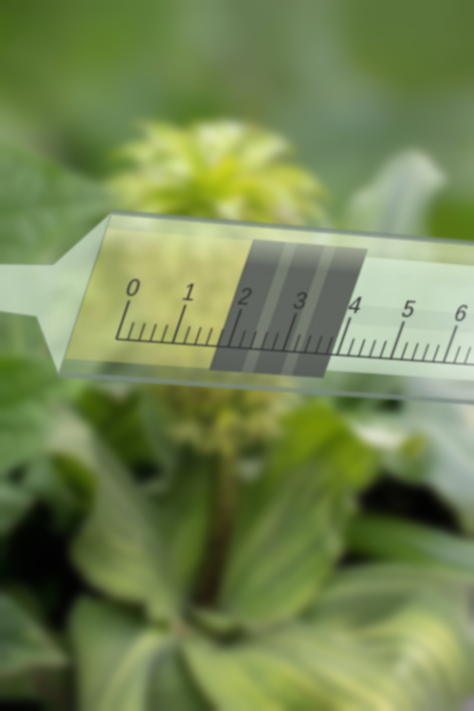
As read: value=1.8 unit=mL
